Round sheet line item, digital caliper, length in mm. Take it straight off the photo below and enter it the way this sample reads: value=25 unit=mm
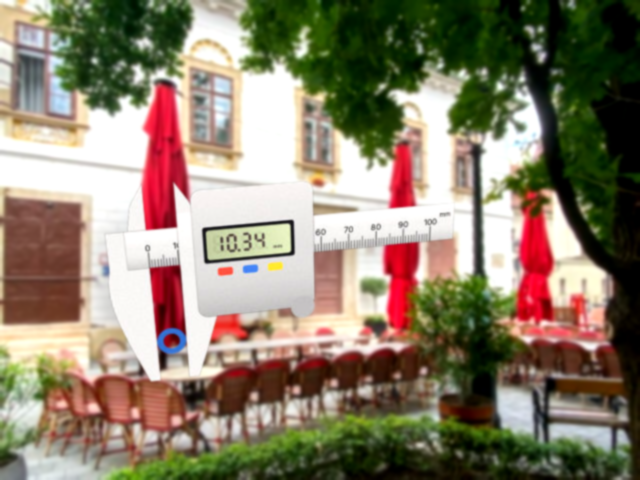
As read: value=10.34 unit=mm
